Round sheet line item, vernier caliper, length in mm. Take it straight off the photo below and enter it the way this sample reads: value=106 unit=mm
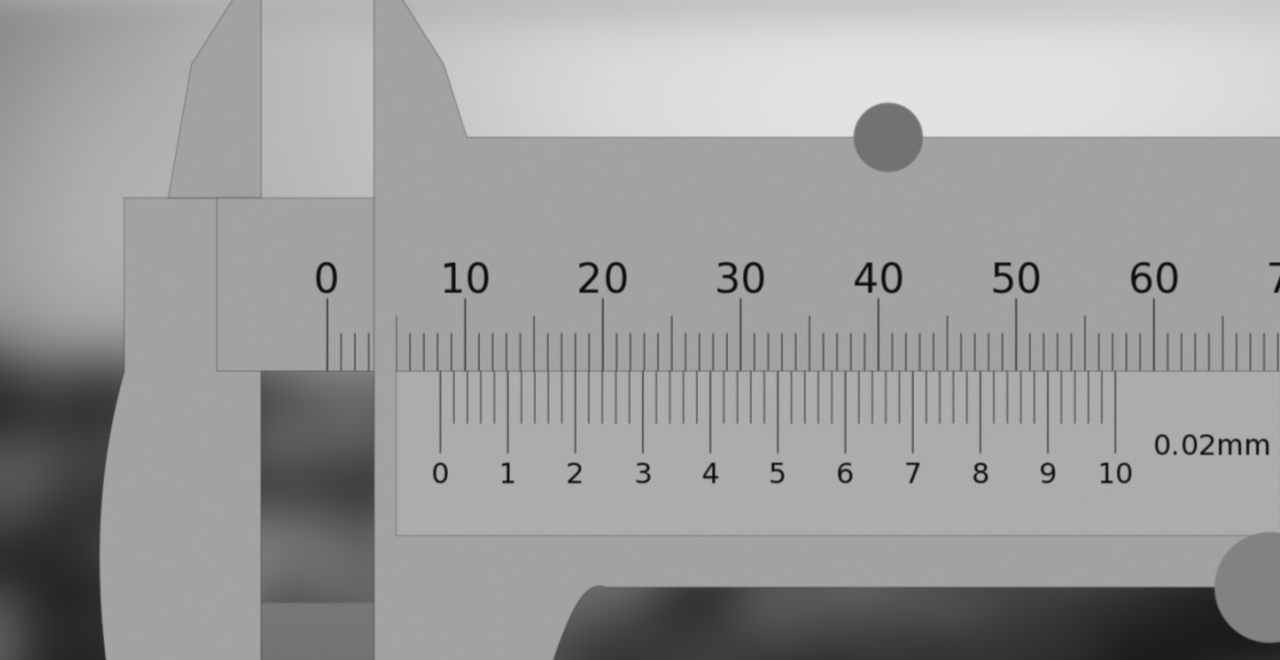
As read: value=8.2 unit=mm
